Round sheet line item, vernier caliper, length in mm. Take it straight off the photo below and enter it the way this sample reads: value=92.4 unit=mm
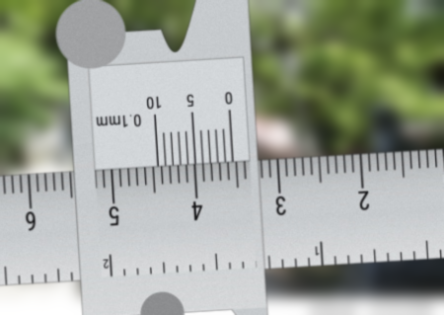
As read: value=35.4 unit=mm
